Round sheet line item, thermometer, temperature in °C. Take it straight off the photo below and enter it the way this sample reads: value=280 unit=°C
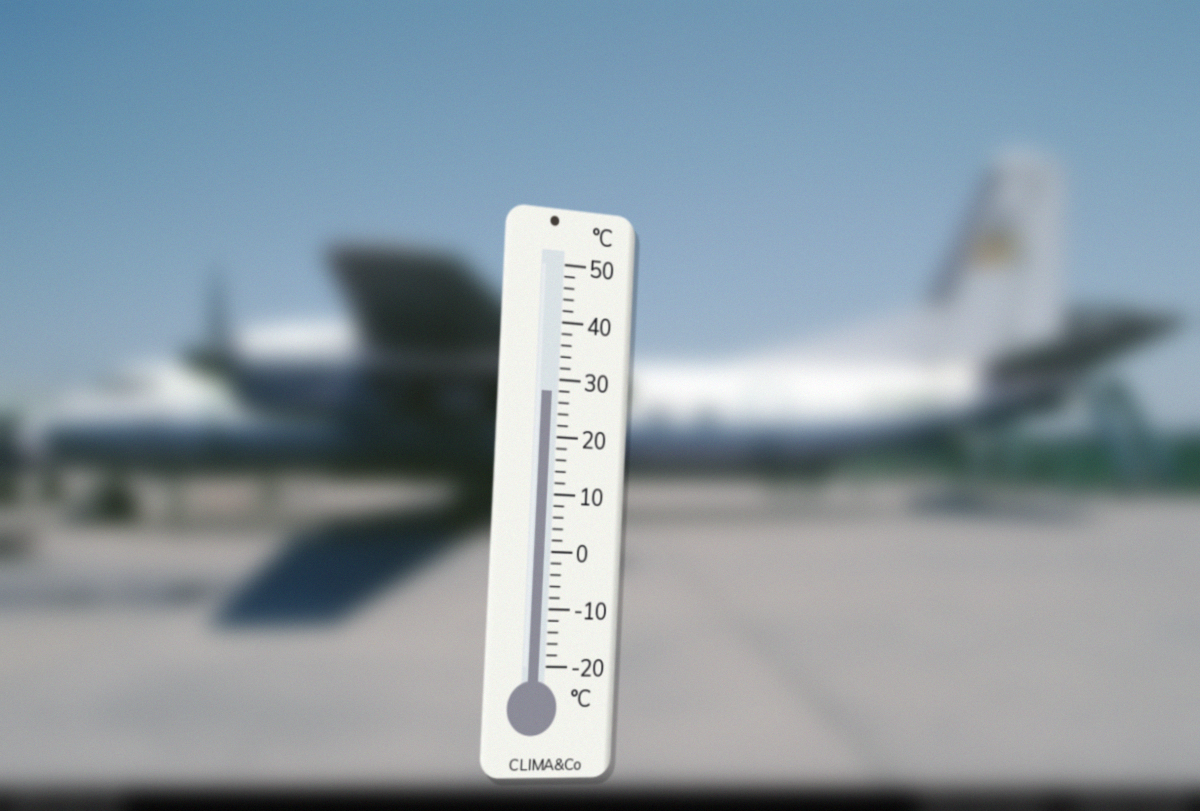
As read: value=28 unit=°C
